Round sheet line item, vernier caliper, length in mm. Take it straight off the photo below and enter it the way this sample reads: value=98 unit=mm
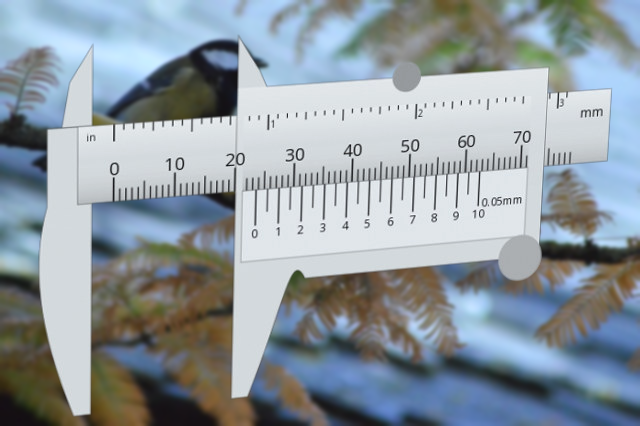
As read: value=23.6 unit=mm
